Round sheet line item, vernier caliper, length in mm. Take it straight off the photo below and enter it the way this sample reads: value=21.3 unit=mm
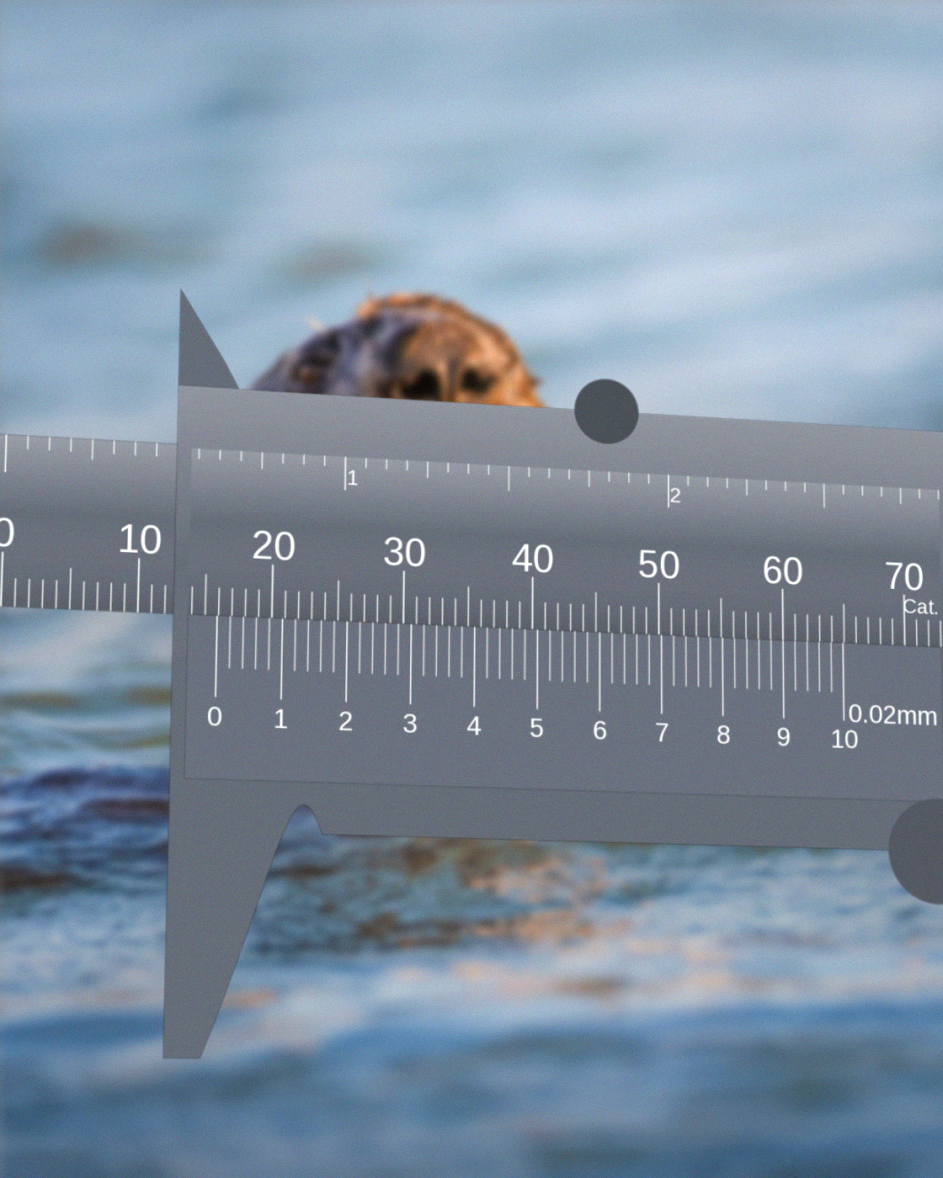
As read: value=15.9 unit=mm
